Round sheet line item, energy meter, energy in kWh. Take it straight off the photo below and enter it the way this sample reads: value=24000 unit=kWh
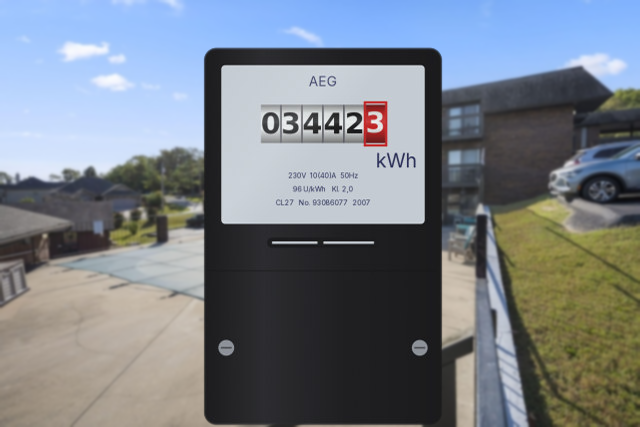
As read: value=3442.3 unit=kWh
